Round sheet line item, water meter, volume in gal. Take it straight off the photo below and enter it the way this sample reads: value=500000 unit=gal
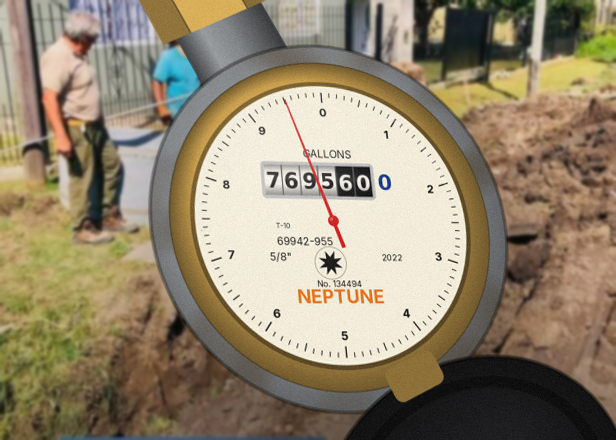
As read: value=7695599.5 unit=gal
